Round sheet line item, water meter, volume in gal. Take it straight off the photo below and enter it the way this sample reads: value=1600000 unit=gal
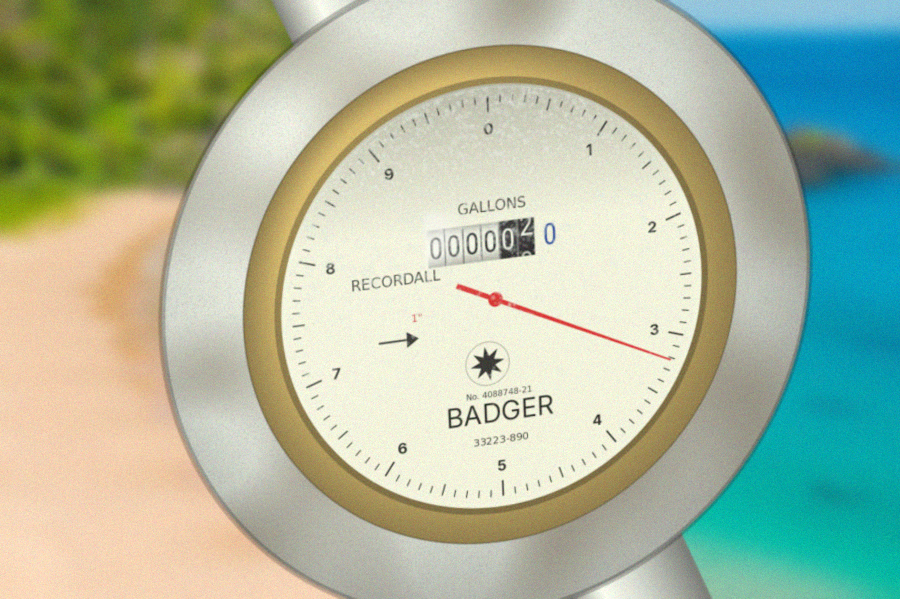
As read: value=23.2 unit=gal
